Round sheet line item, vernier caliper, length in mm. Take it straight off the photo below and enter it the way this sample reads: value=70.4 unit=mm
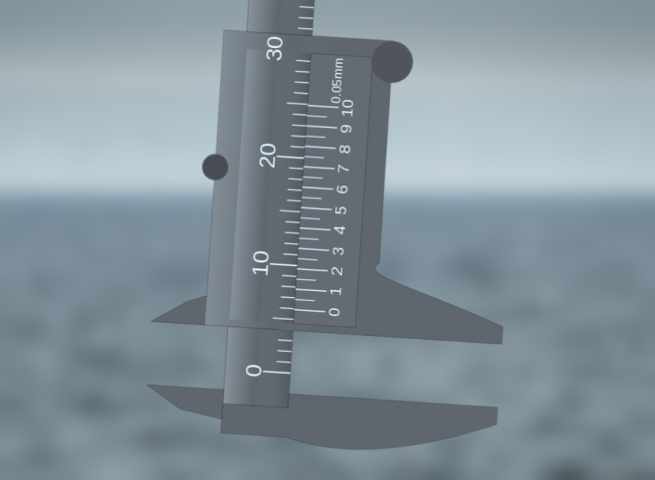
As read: value=5.9 unit=mm
